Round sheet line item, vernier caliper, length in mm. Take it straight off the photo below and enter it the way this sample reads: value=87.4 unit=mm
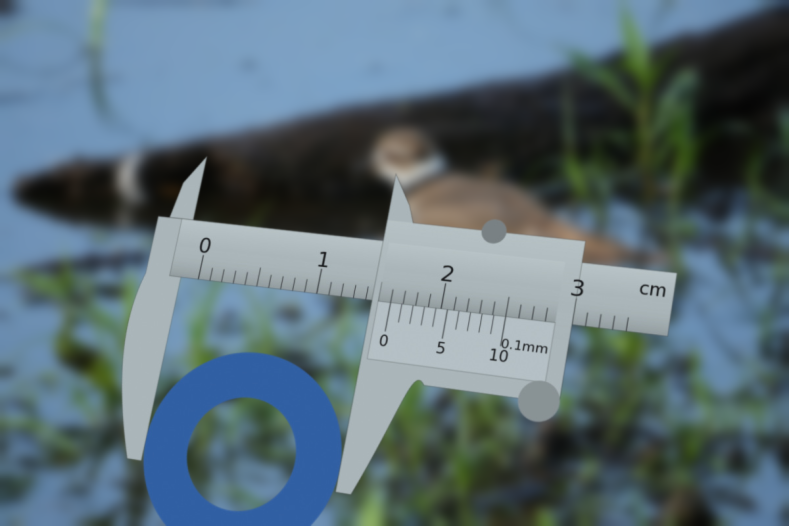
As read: value=16.0 unit=mm
